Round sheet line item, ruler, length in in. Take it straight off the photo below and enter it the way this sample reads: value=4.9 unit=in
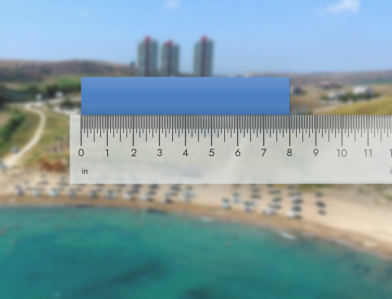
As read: value=8 unit=in
